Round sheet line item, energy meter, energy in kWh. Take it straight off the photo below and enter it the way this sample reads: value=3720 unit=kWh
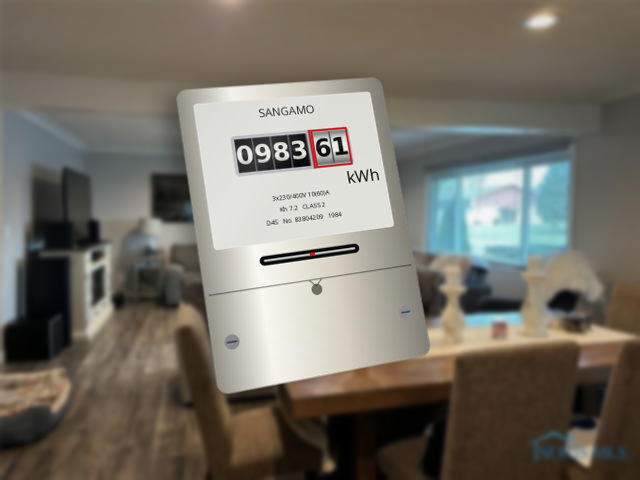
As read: value=983.61 unit=kWh
